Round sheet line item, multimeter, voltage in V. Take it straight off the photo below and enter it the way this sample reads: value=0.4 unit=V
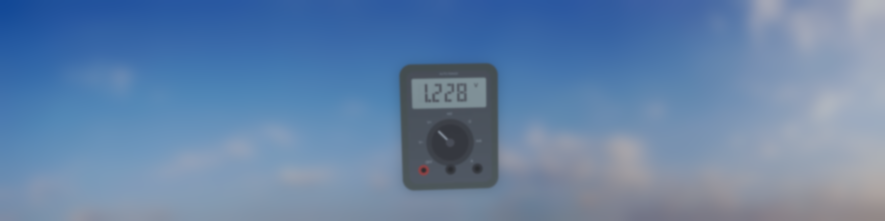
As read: value=1.228 unit=V
